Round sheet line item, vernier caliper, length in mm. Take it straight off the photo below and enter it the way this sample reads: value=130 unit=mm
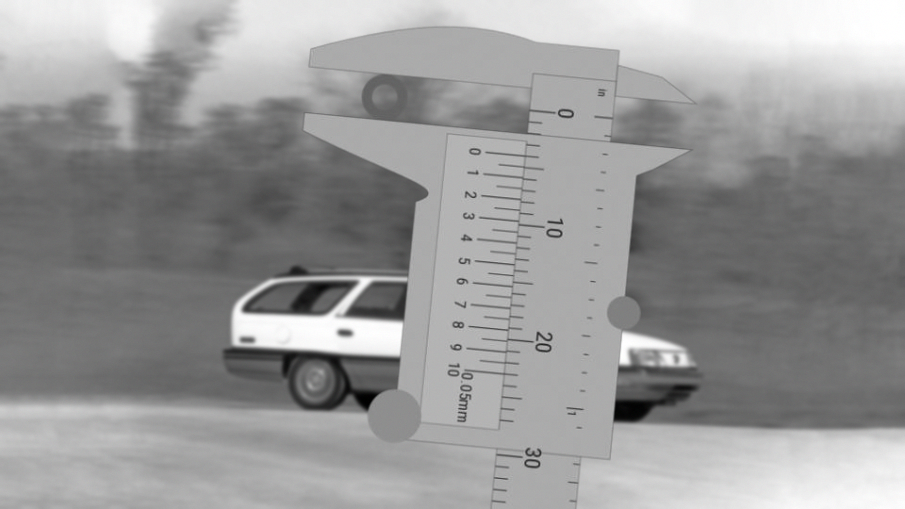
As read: value=4.0 unit=mm
